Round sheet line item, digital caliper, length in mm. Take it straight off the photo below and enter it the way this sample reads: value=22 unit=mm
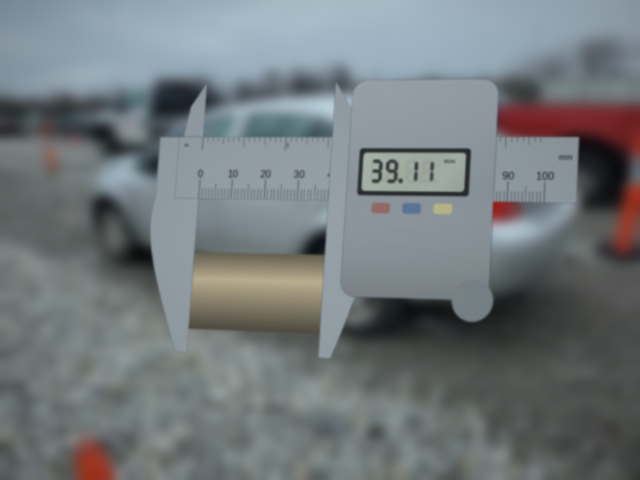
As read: value=39.11 unit=mm
